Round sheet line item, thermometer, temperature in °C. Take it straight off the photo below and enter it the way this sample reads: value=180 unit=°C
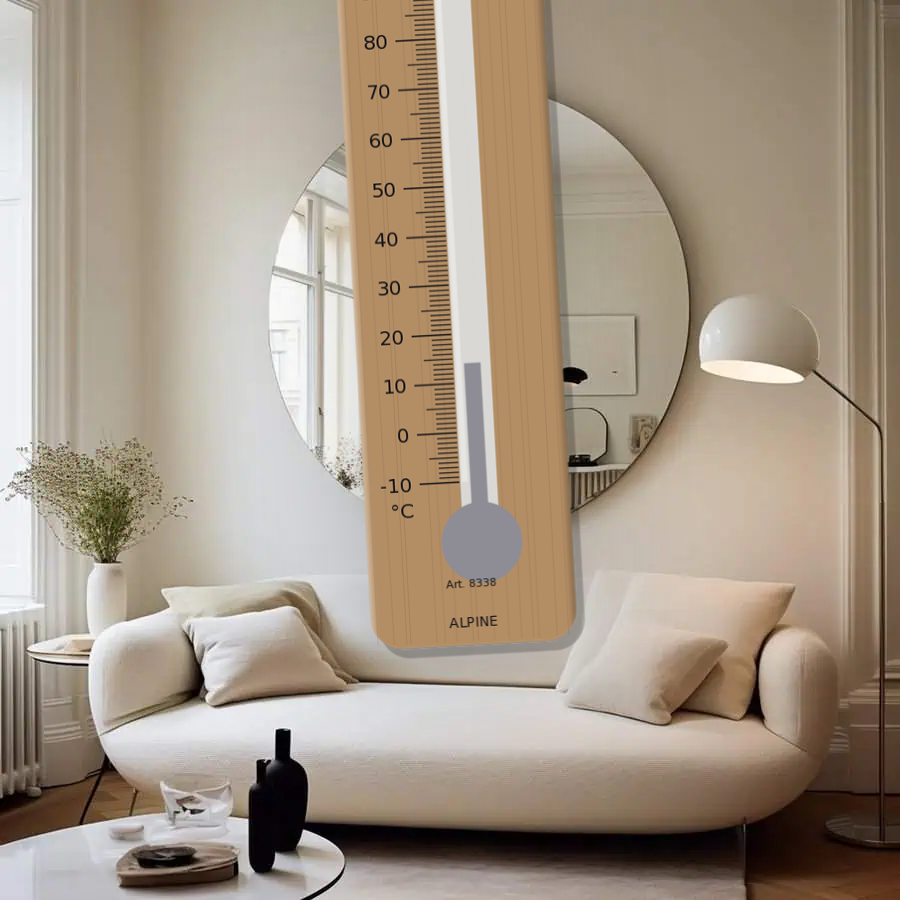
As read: value=14 unit=°C
